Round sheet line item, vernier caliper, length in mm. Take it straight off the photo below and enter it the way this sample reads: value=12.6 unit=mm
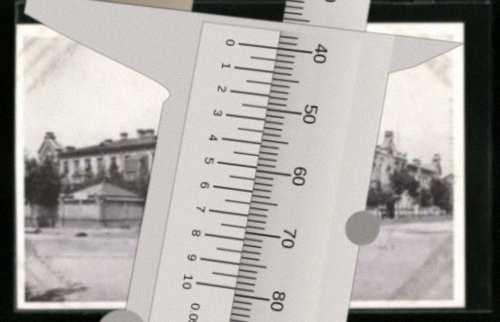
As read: value=40.0 unit=mm
